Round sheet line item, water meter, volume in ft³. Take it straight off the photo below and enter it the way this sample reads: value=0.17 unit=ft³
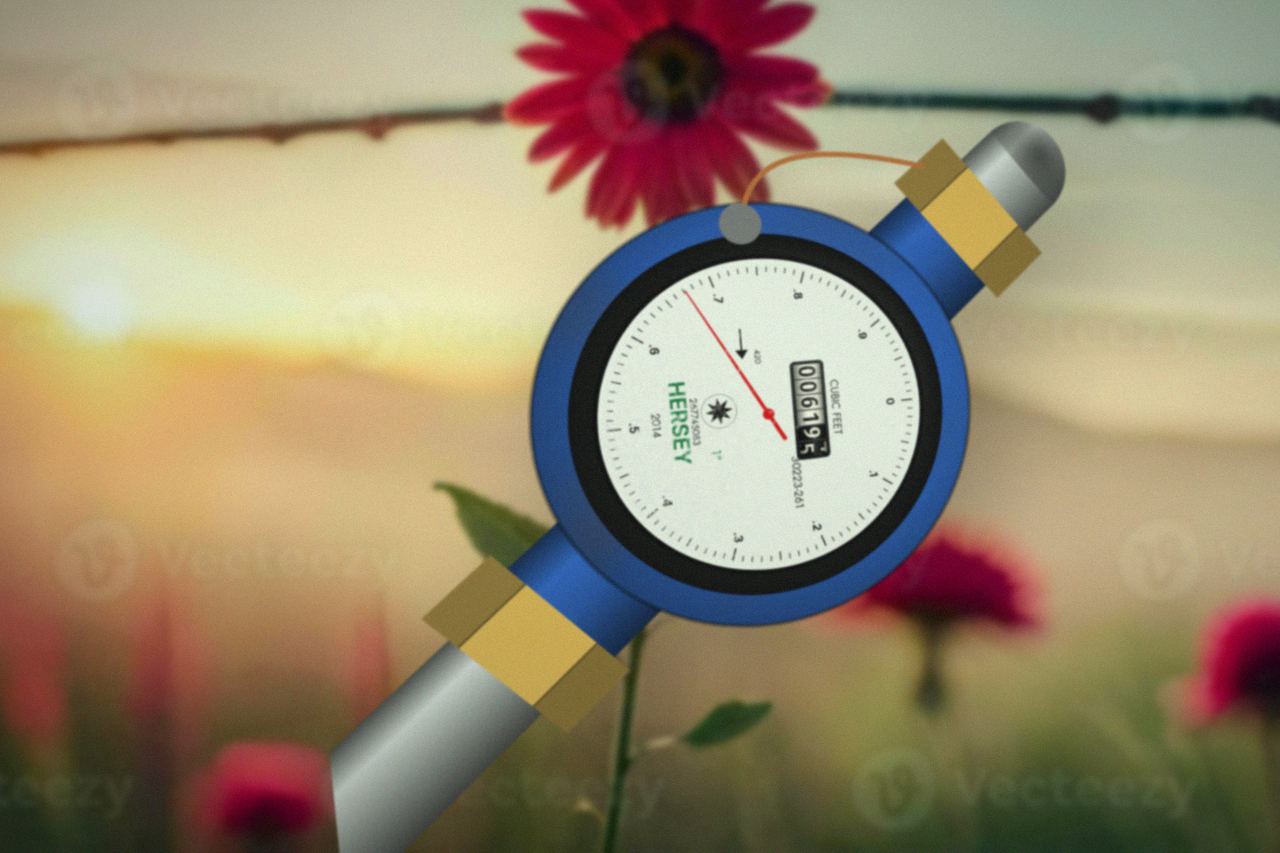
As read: value=6194.67 unit=ft³
